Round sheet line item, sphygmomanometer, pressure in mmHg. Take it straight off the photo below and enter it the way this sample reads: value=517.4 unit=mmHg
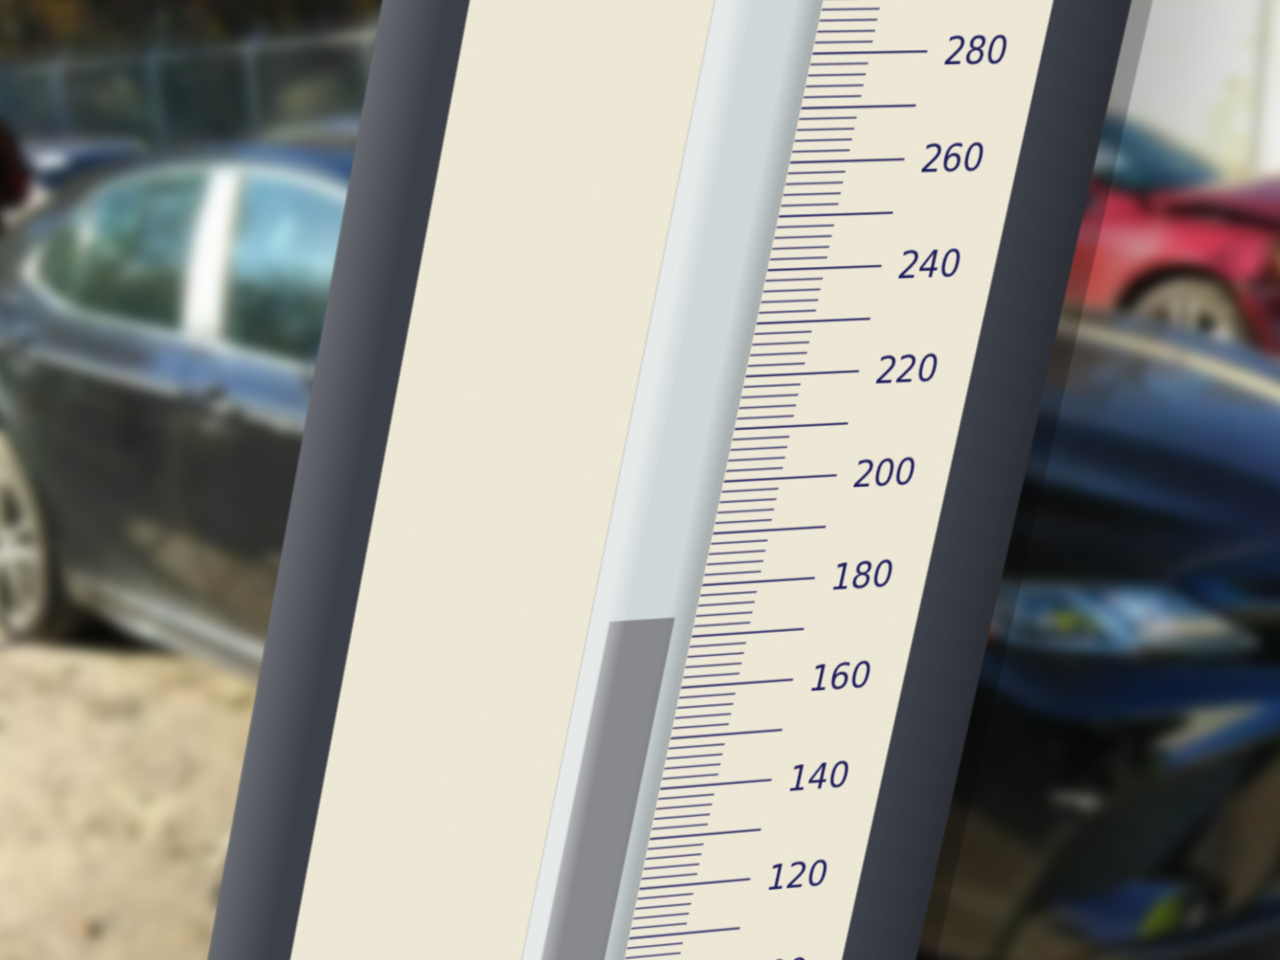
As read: value=174 unit=mmHg
